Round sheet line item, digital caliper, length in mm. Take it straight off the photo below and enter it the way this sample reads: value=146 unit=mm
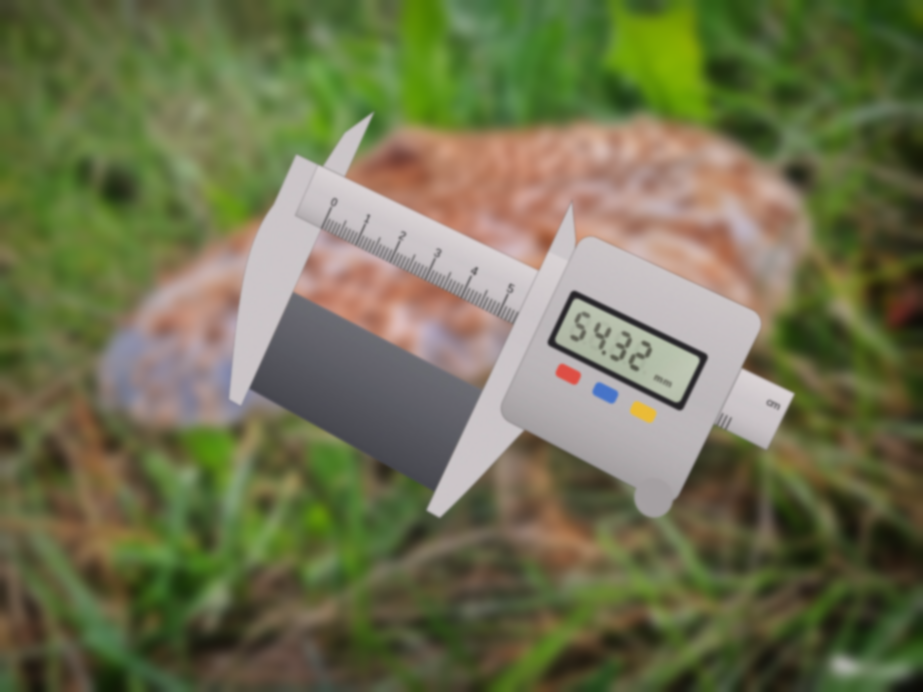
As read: value=54.32 unit=mm
